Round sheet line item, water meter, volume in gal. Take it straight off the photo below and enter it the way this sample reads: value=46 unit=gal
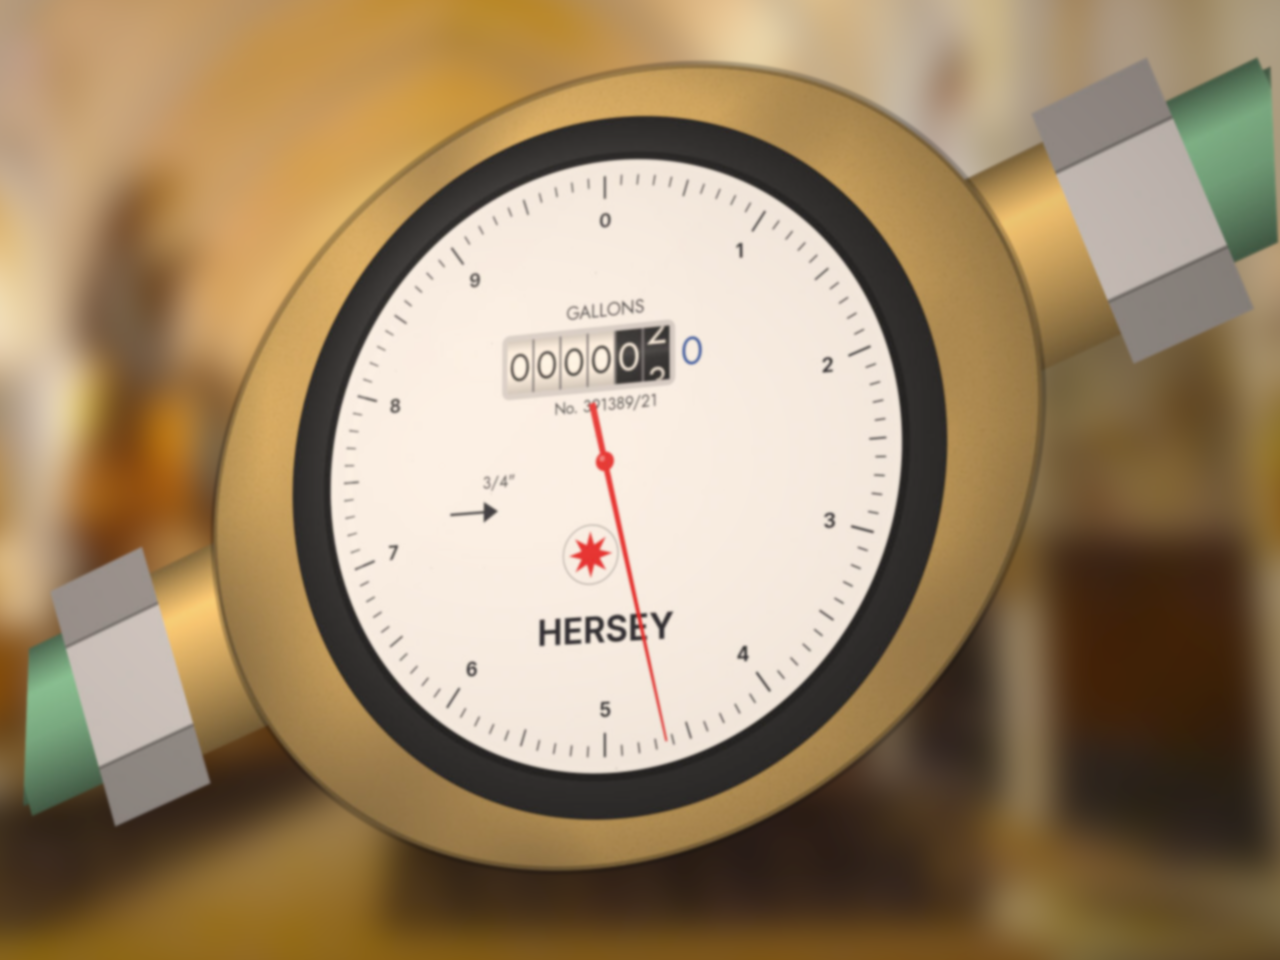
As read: value=24.6 unit=gal
